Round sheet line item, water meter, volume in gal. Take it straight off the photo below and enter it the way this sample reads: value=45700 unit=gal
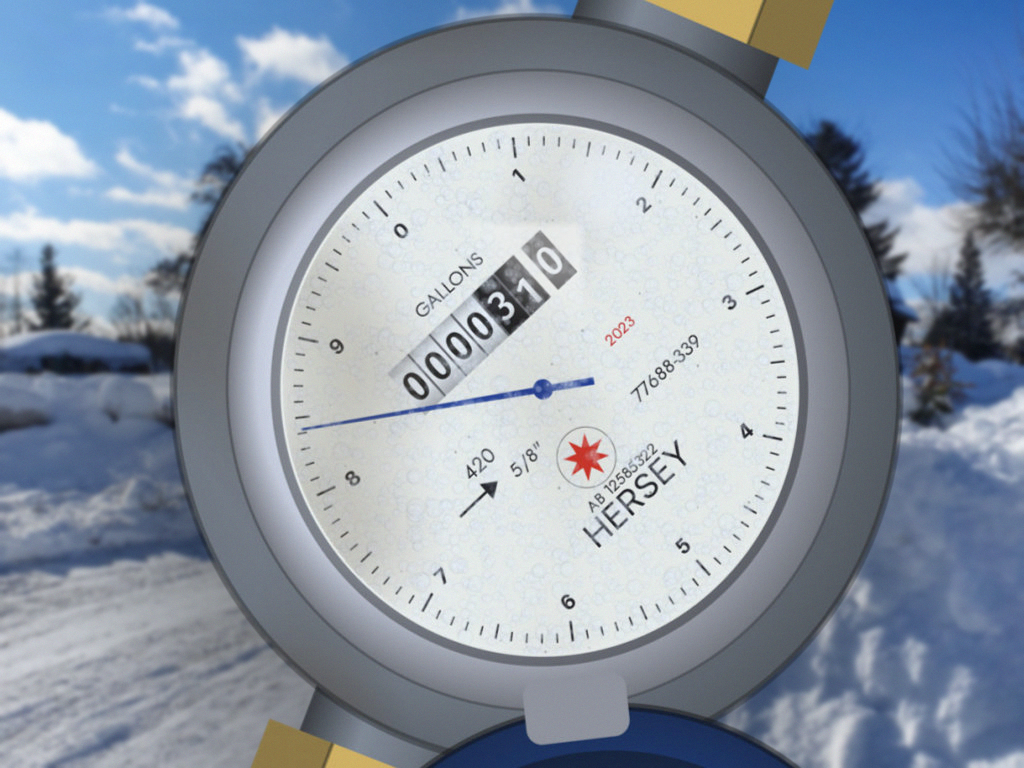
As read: value=308.4 unit=gal
